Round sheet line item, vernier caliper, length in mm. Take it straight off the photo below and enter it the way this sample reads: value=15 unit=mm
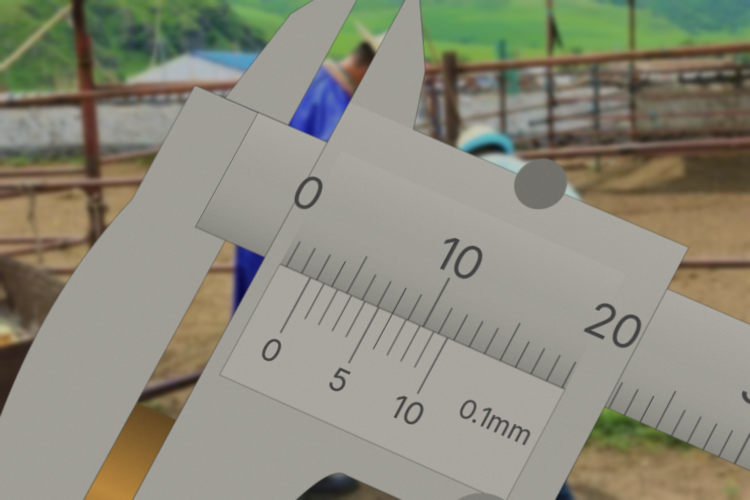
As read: value=2.6 unit=mm
